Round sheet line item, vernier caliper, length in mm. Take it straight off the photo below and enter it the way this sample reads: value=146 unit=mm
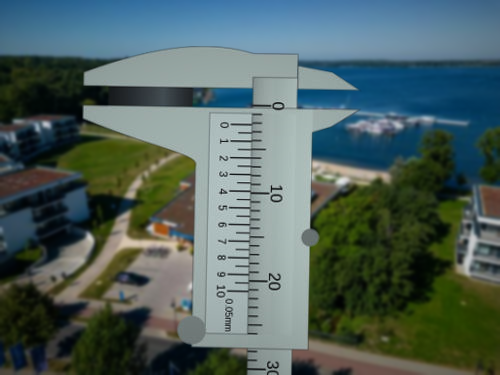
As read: value=2.2 unit=mm
